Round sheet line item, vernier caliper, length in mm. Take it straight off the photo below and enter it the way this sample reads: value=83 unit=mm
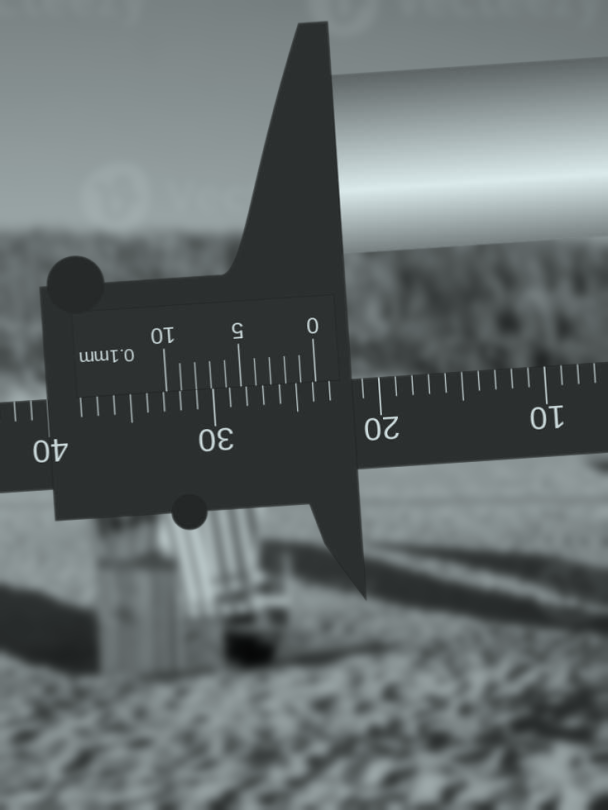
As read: value=23.8 unit=mm
